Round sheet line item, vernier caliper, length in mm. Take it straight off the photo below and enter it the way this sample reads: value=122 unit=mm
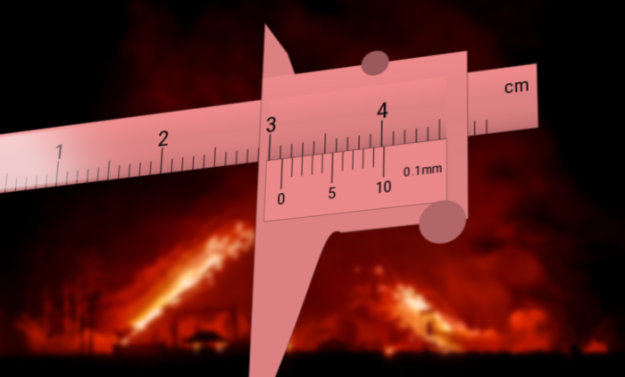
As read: value=31.2 unit=mm
